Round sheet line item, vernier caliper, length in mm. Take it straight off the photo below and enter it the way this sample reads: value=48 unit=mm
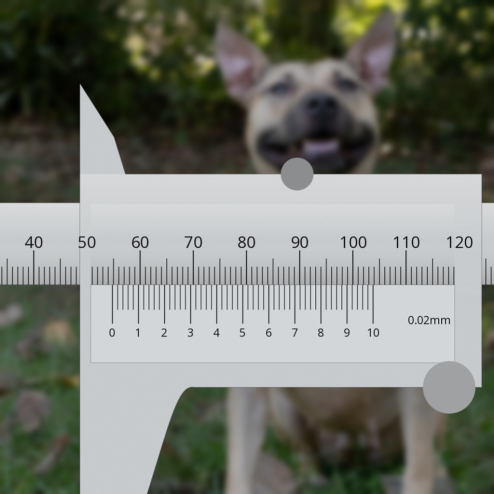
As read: value=54.8 unit=mm
